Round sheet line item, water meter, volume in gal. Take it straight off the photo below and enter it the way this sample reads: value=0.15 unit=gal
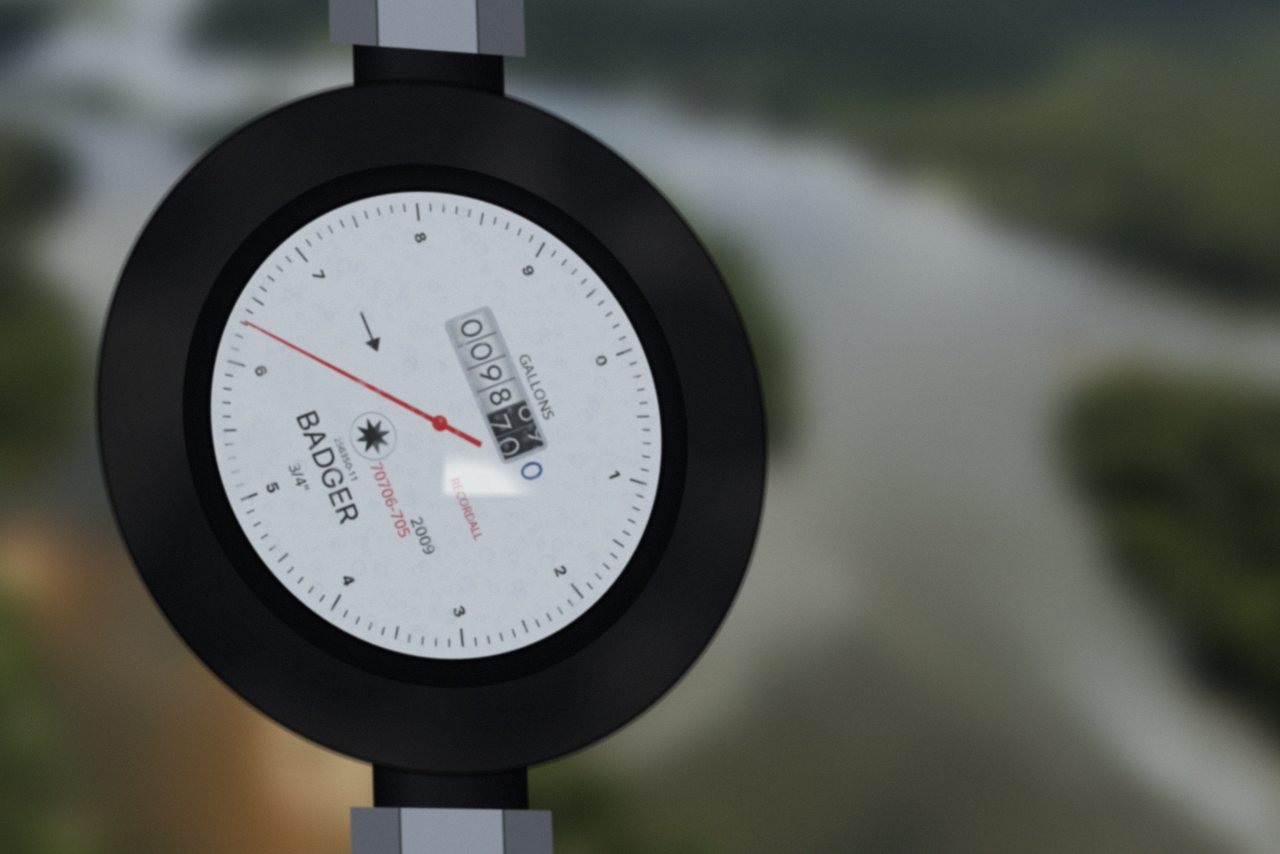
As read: value=98696.3 unit=gal
